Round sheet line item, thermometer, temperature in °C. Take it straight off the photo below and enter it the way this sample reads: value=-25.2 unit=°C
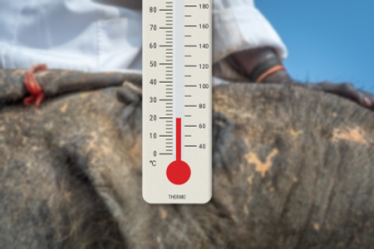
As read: value=20 unit=°C
